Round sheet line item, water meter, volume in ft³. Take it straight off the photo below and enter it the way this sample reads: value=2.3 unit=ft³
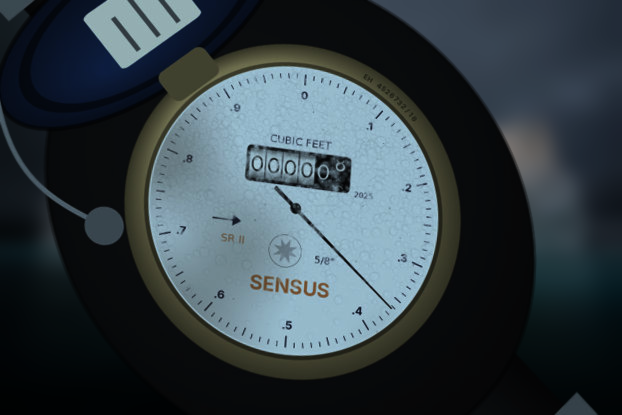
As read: value=8.36 unit=ft³
